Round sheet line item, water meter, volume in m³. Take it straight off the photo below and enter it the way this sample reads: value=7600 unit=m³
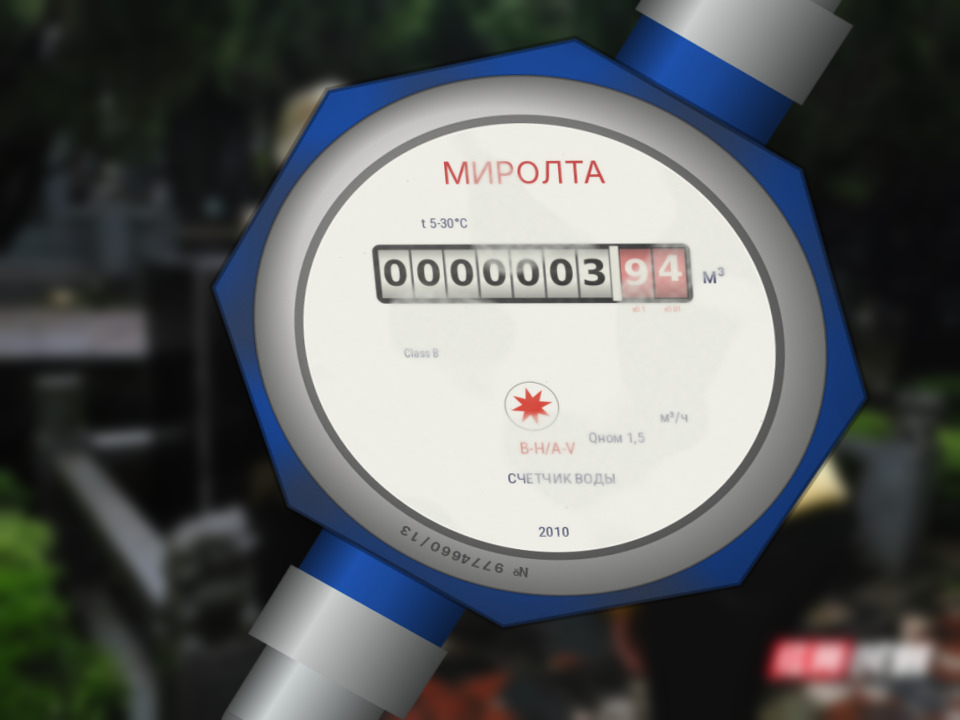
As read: value=3.94 unit=m³
